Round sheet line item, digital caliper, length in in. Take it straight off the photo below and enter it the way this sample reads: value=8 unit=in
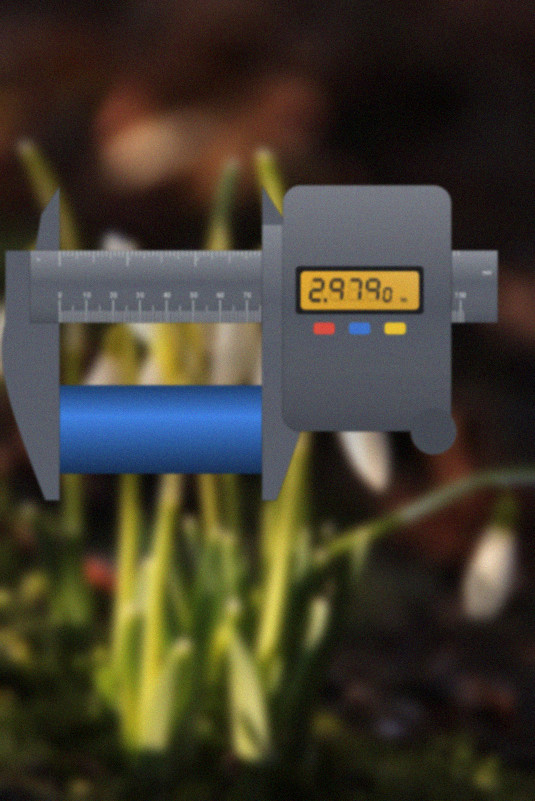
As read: value=2.9790 unit=in
